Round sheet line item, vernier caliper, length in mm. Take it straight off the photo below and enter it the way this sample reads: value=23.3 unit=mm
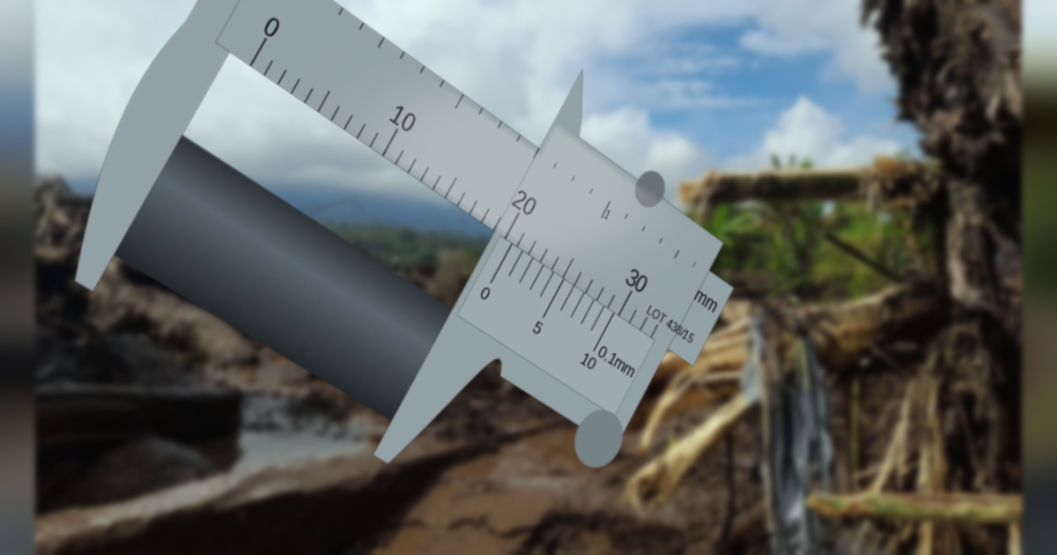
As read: value=20.6 unit=mm
